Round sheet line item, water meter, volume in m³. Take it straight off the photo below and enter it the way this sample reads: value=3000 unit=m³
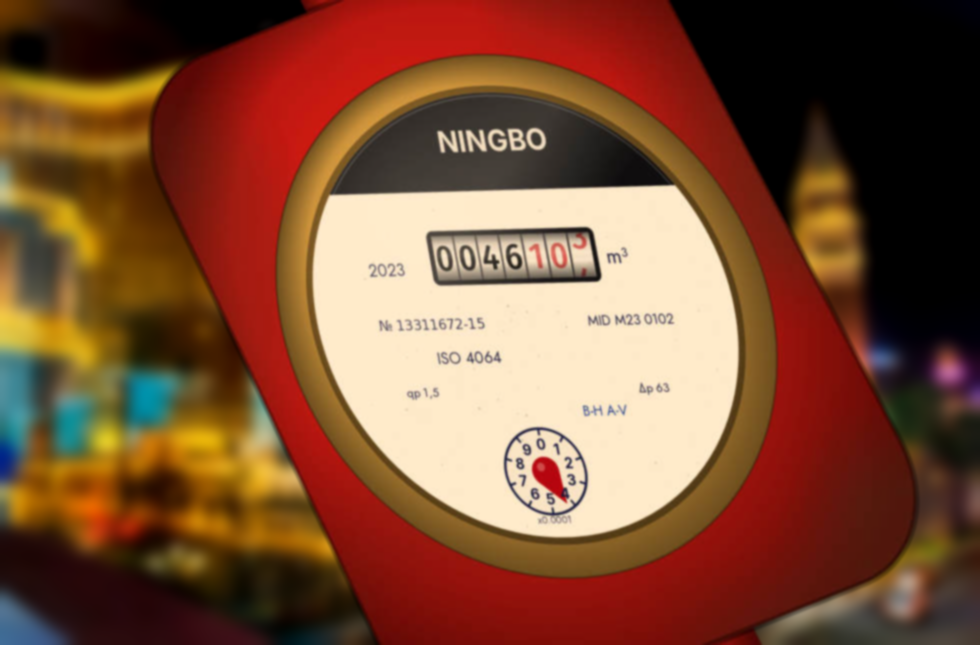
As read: value=46.1034 unit=m³
